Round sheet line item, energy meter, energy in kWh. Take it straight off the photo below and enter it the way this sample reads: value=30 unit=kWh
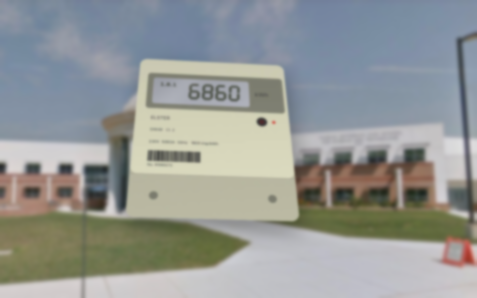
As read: value=6860 unit=kWh
